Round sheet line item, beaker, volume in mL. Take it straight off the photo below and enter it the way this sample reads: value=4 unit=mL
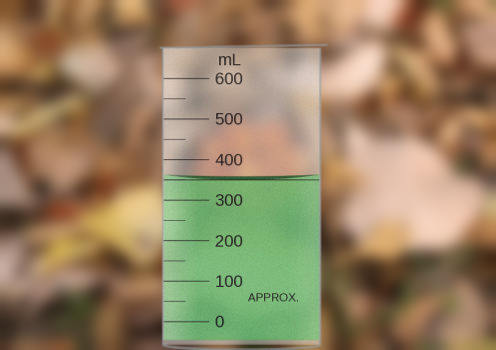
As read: value=350 unit=mL
